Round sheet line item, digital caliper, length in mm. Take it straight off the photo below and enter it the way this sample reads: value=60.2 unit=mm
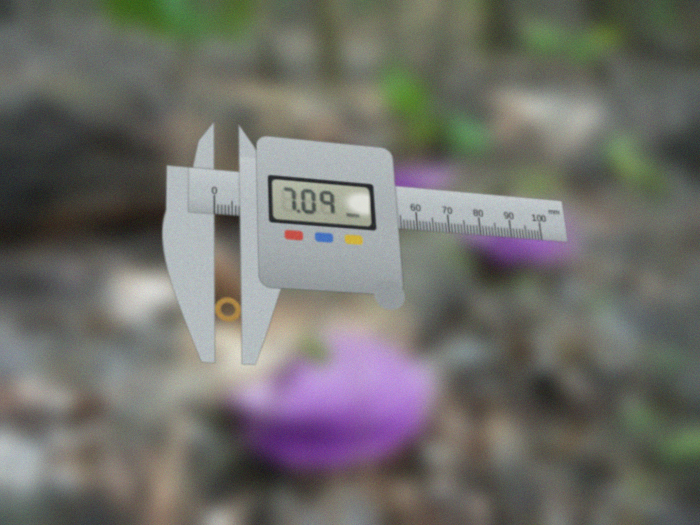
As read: value=7.09 unit=mm
